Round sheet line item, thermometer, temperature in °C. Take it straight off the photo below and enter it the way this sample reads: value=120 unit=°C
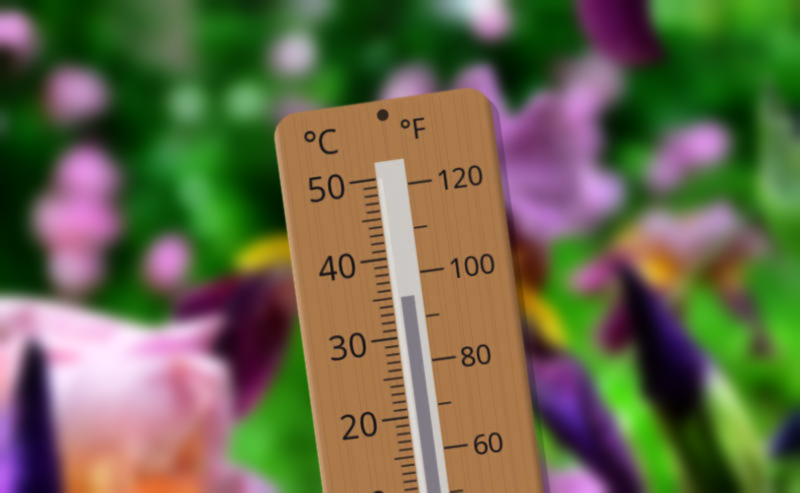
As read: value=35 unit=°C
